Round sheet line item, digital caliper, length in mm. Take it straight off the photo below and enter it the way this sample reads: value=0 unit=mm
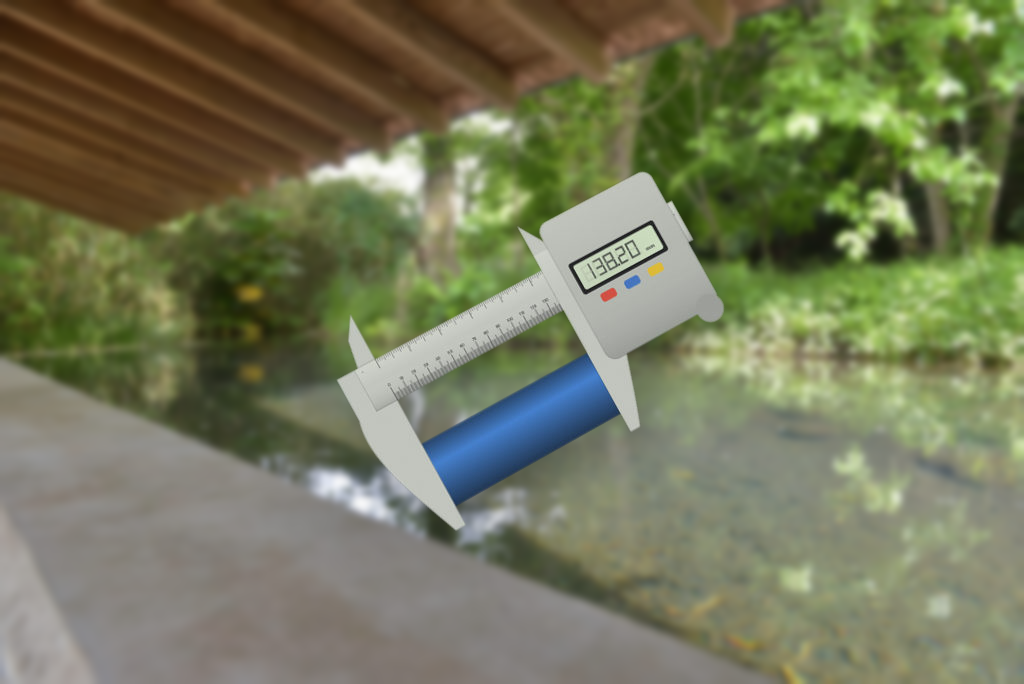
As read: value=138.20 unit=mm
